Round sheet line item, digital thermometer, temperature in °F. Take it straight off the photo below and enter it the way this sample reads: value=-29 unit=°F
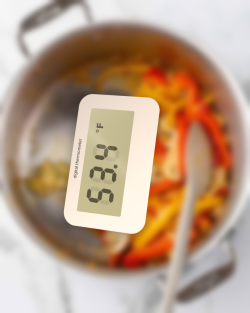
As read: value=53.4 unit=°F
